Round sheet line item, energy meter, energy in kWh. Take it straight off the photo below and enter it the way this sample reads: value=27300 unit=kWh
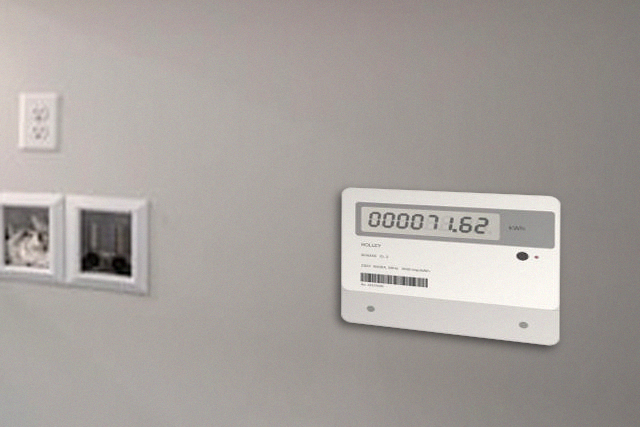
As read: value=71.62 unit=kWh
